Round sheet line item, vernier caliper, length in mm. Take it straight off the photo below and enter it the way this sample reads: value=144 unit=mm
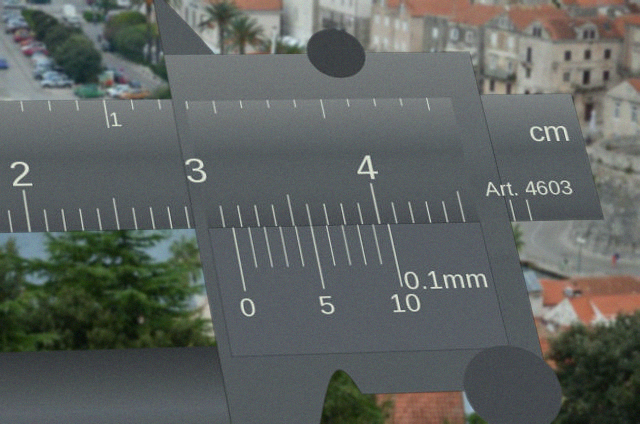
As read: value=31.5 unit=mm
